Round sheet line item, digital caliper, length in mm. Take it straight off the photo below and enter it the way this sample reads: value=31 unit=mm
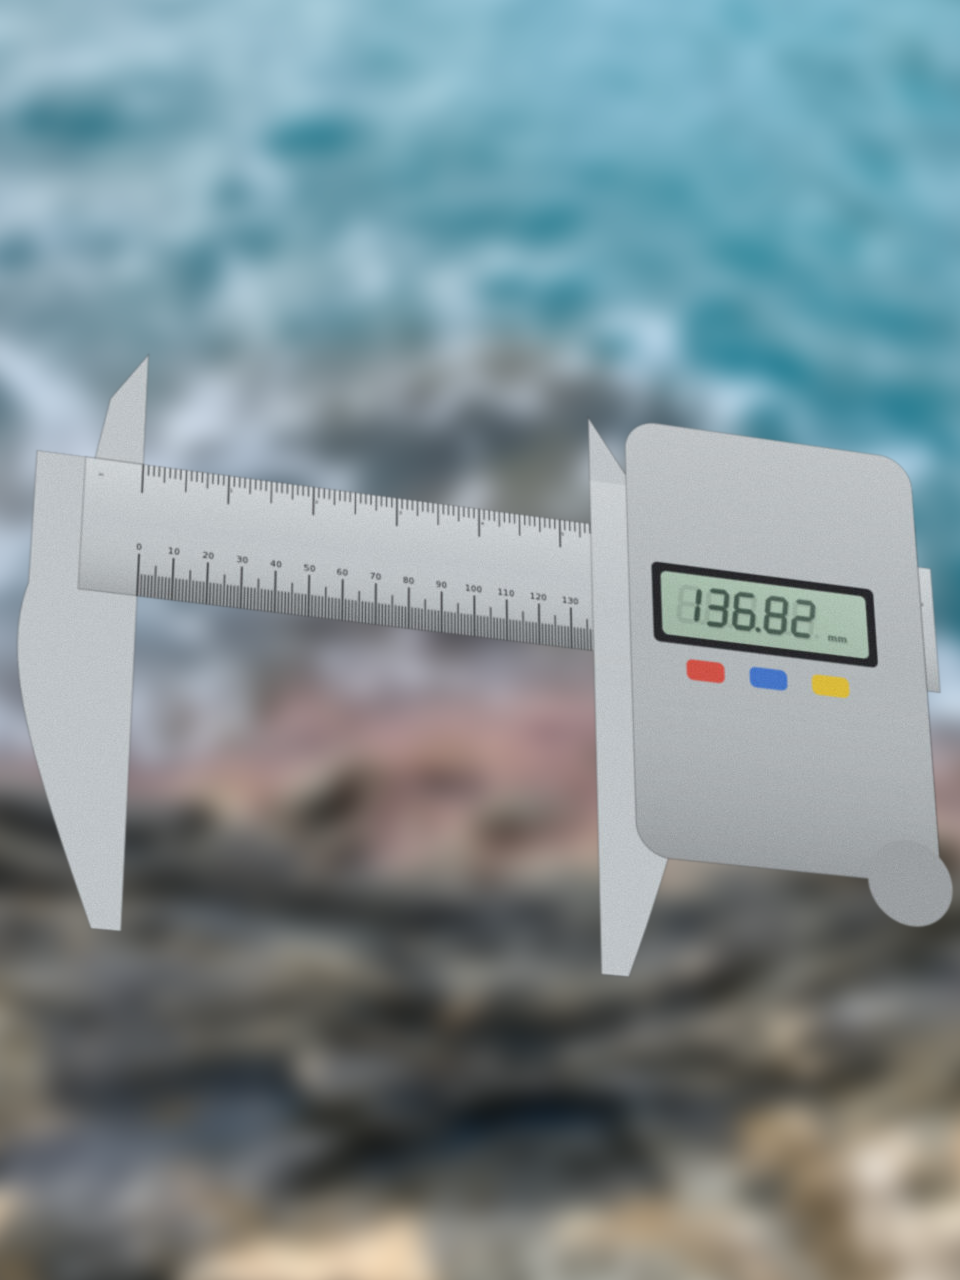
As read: value=136.82 unit=mm
